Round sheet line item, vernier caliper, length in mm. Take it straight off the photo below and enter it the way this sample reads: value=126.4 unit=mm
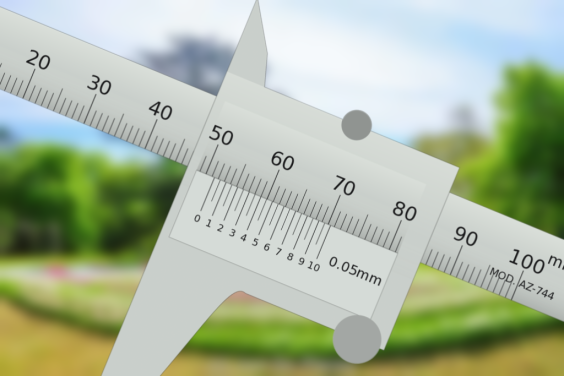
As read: value=51.4 unit=mm
